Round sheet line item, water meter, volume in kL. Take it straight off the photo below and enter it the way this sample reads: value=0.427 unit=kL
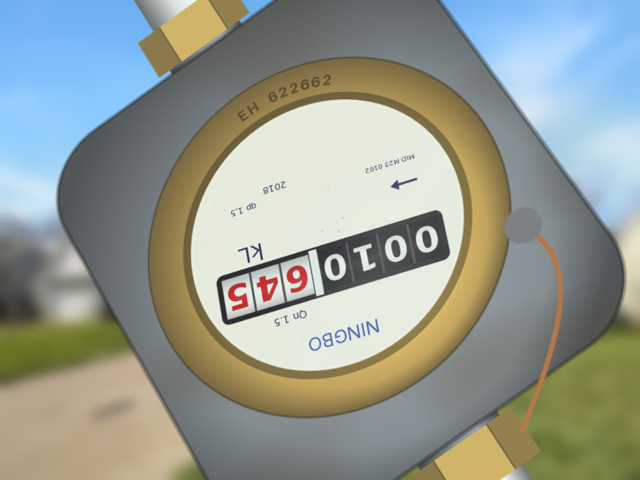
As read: value=10.645 unit=kL
